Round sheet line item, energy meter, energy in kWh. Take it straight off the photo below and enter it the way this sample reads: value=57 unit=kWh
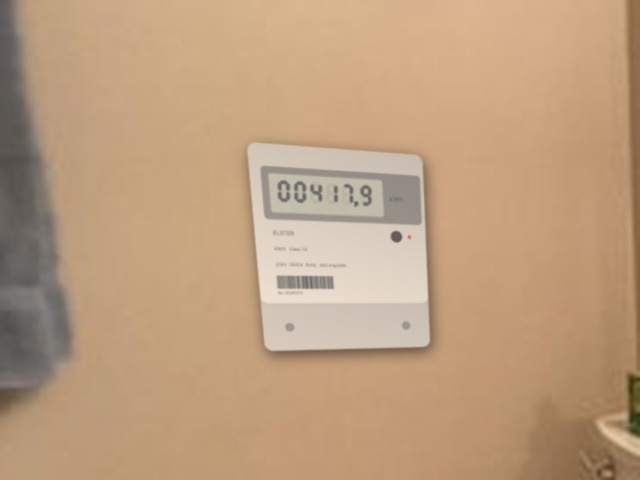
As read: value=417.9 unit=kWh
